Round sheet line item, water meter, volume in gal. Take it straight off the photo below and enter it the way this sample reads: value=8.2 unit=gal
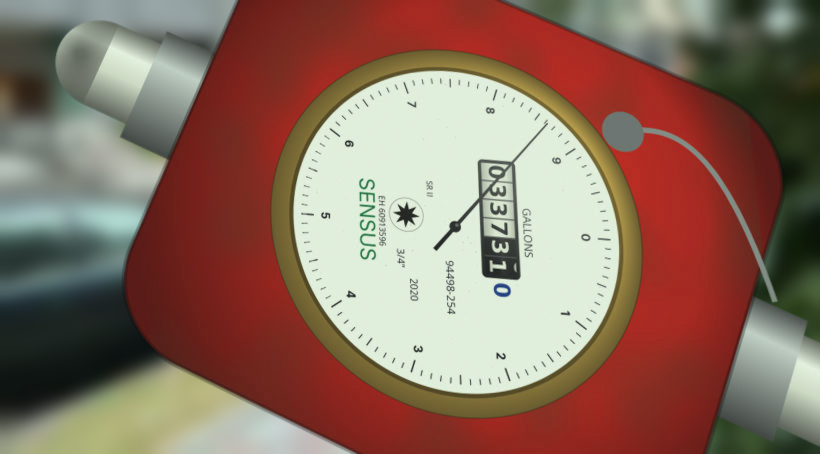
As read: value=337308.6 unit=gal
